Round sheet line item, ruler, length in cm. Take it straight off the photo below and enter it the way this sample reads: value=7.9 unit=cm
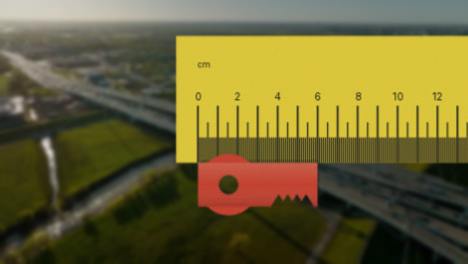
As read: value=6 unit=cm
